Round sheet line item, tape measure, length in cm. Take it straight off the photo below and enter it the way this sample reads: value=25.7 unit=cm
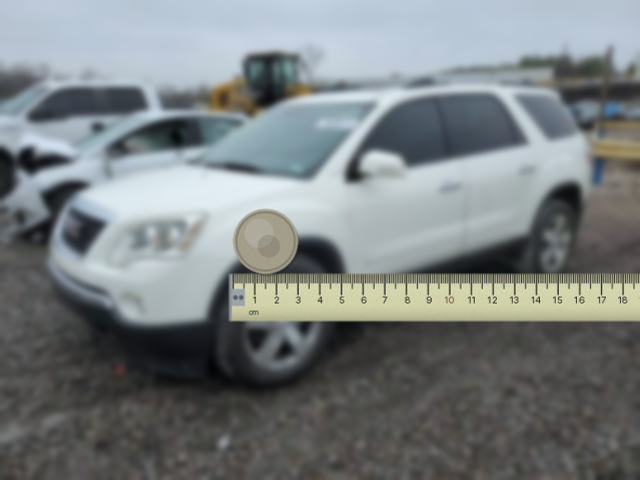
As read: value=3 unit=cm
